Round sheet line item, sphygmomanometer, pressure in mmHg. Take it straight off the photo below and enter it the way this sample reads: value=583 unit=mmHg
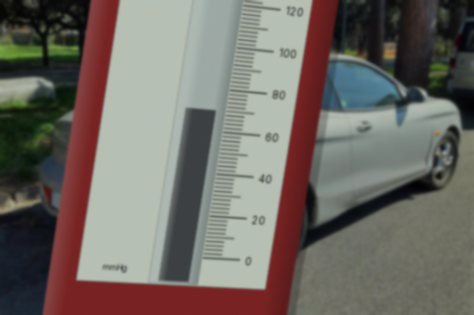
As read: value=70 unit=mmHg
